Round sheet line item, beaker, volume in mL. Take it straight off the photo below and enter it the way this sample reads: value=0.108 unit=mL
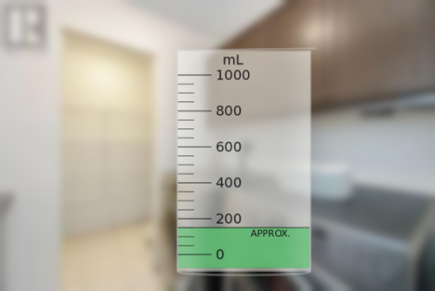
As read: value=150 unit=mL
